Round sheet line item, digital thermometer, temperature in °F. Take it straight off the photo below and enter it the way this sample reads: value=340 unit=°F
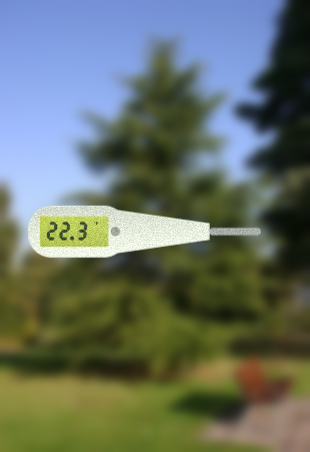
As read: value=22.3 unit=°F
